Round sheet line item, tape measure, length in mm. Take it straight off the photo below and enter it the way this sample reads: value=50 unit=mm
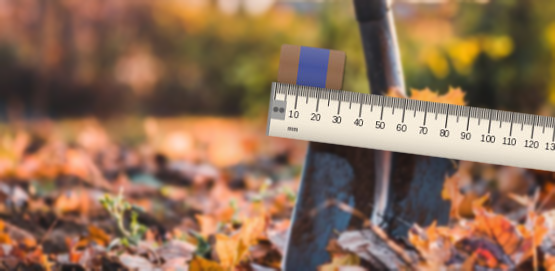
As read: value=30 unit=mm
